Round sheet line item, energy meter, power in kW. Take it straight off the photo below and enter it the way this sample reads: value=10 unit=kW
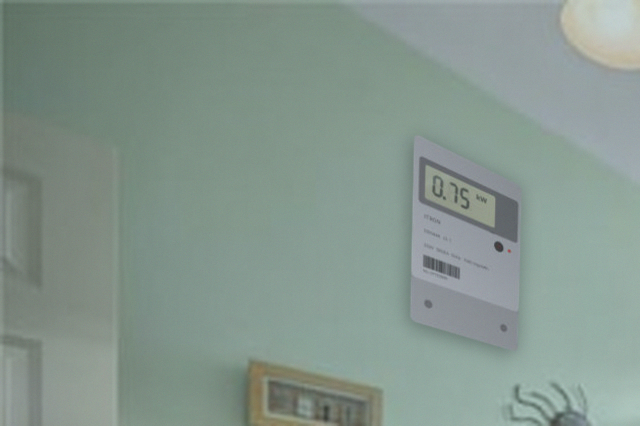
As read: value=0.75 unit=kW
